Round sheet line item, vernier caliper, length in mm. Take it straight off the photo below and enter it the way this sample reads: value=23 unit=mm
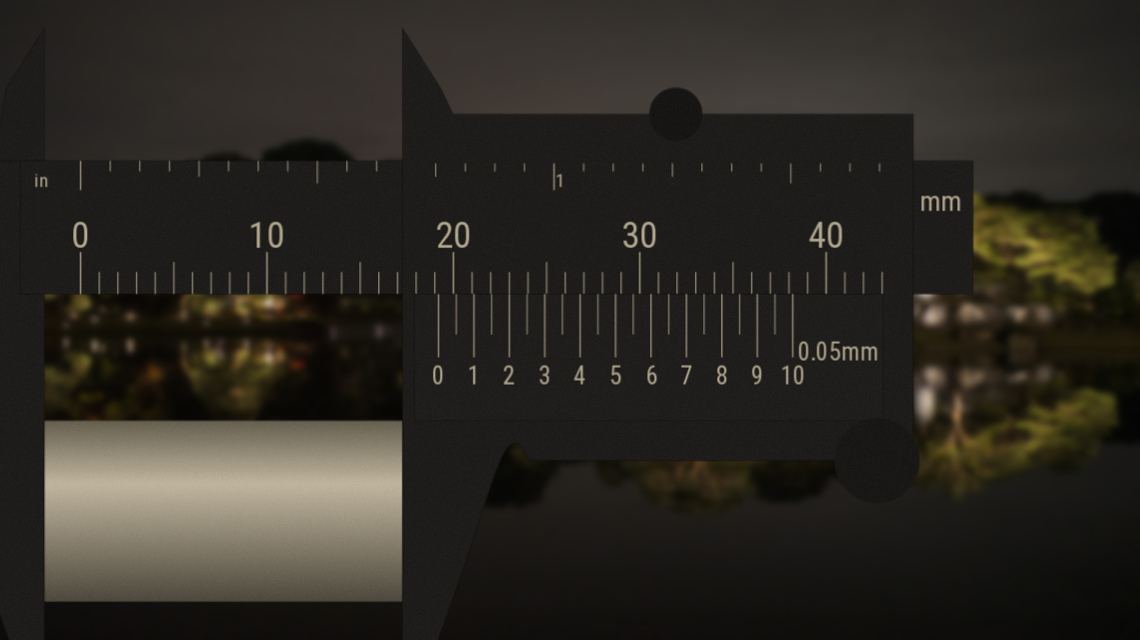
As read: value=19.2 unit=mm
